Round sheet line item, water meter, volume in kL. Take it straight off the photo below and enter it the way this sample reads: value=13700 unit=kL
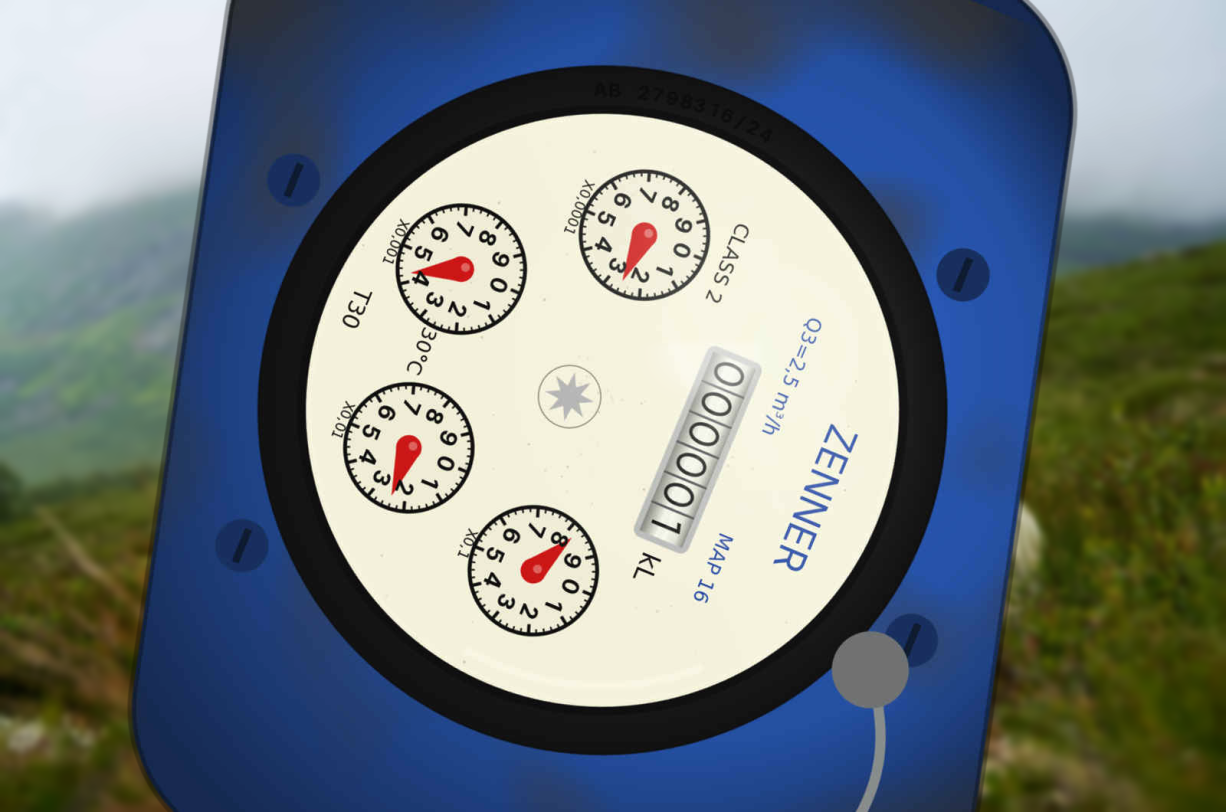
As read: value=1.8242 unit=kL
